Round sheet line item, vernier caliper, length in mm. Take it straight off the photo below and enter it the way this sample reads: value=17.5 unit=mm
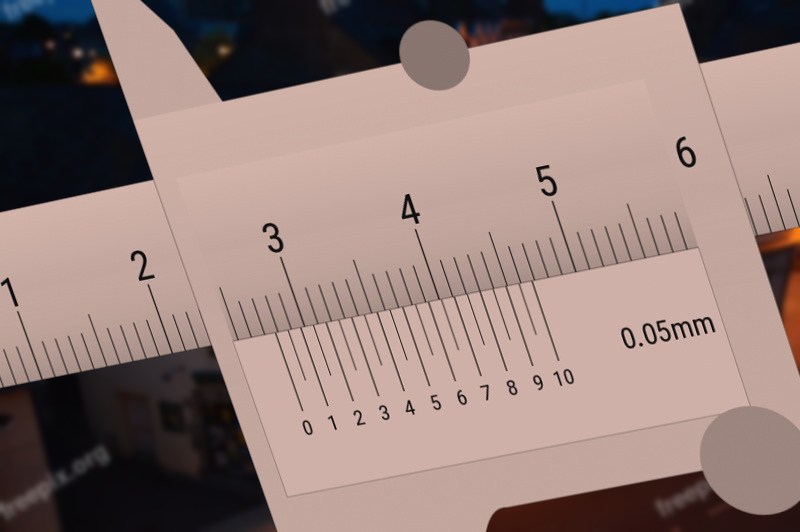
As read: value=27.8 unit=mm
